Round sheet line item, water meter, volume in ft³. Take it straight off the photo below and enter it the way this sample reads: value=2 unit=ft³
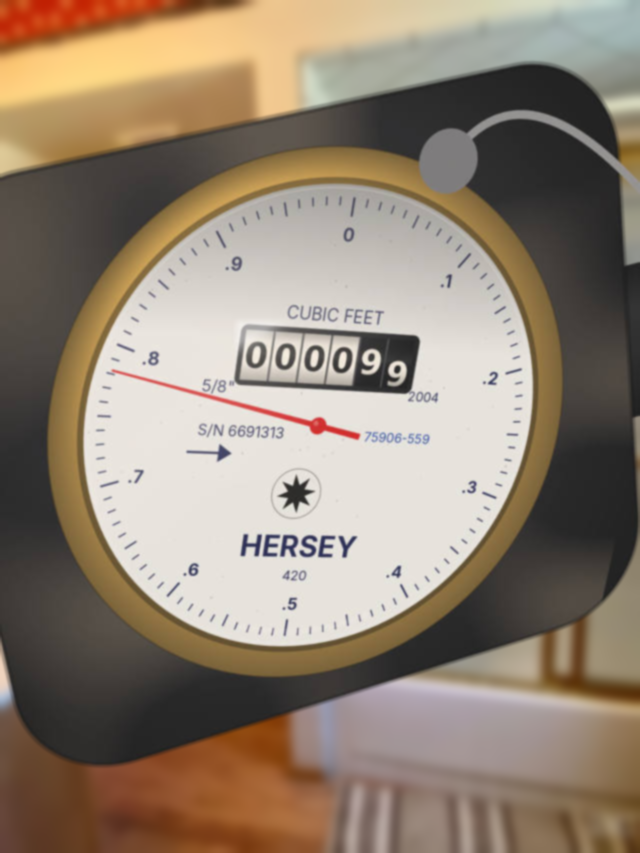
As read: value=98.78 unit=ft³
